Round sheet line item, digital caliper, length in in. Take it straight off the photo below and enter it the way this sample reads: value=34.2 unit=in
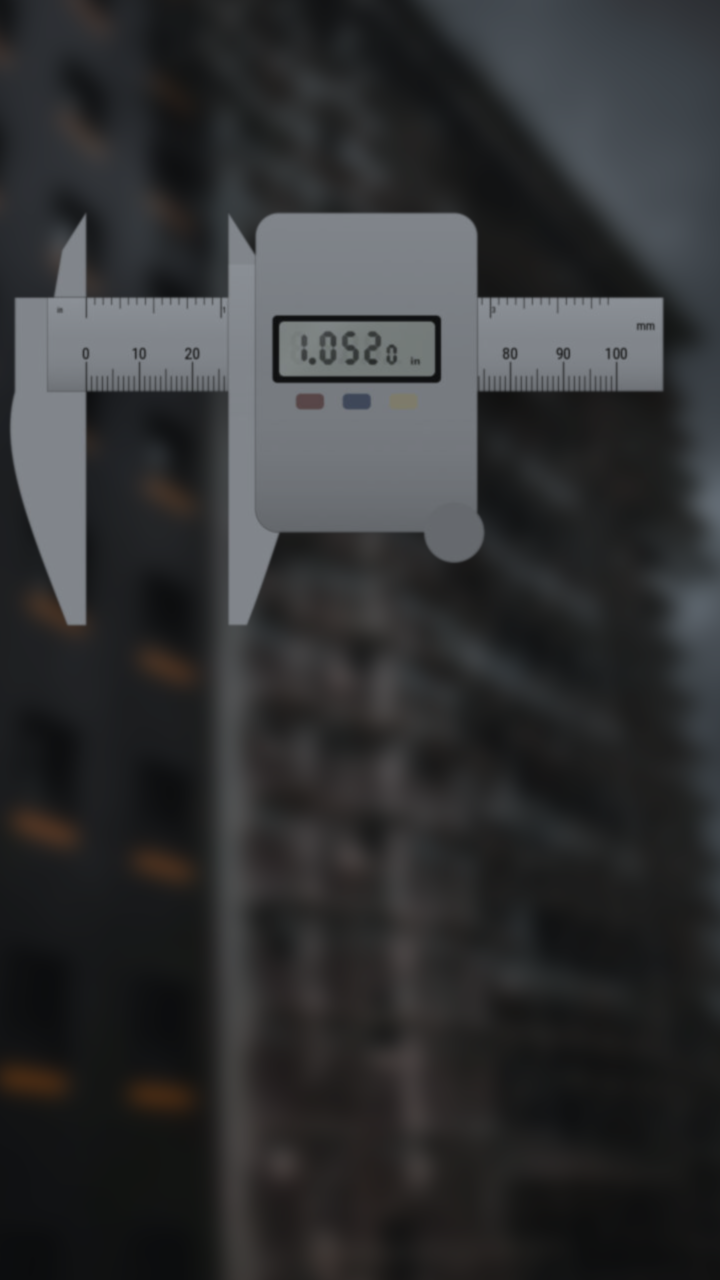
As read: value=1.0520 unit=in
